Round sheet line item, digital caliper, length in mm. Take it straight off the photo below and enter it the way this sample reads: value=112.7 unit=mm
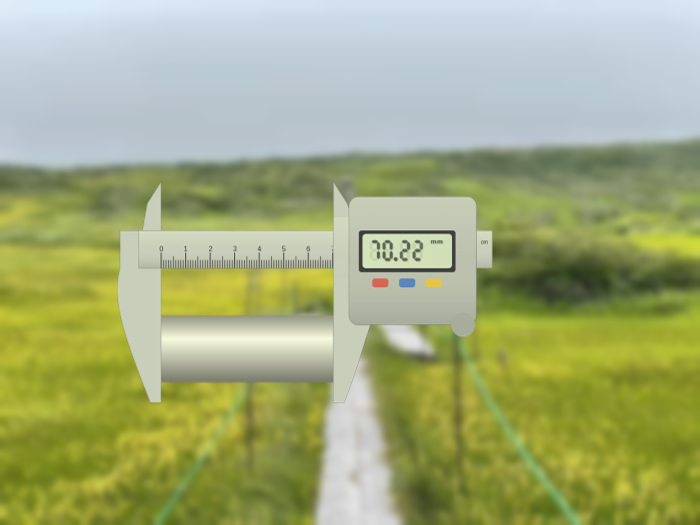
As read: value=70.22 unit=mm
